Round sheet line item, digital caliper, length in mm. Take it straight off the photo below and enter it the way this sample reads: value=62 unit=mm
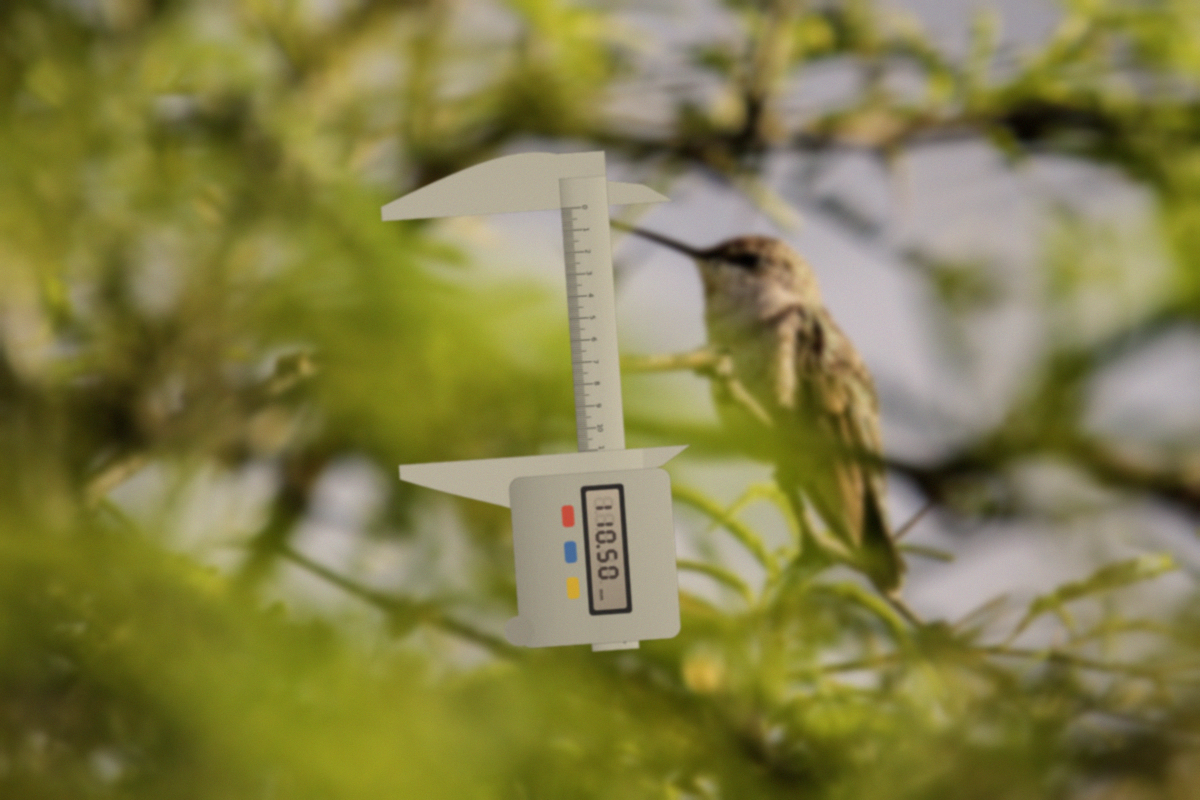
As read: value=110.50 unit=mm
